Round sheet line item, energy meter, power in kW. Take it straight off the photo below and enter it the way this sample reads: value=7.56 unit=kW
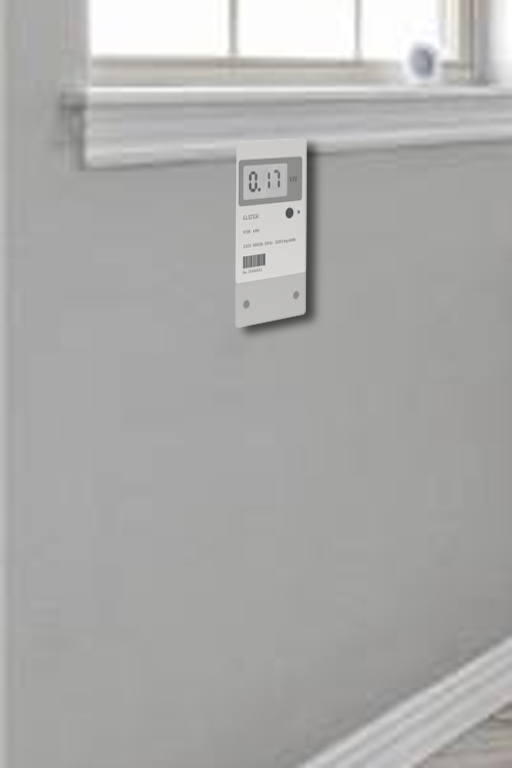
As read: value=0.17 unit=kW
